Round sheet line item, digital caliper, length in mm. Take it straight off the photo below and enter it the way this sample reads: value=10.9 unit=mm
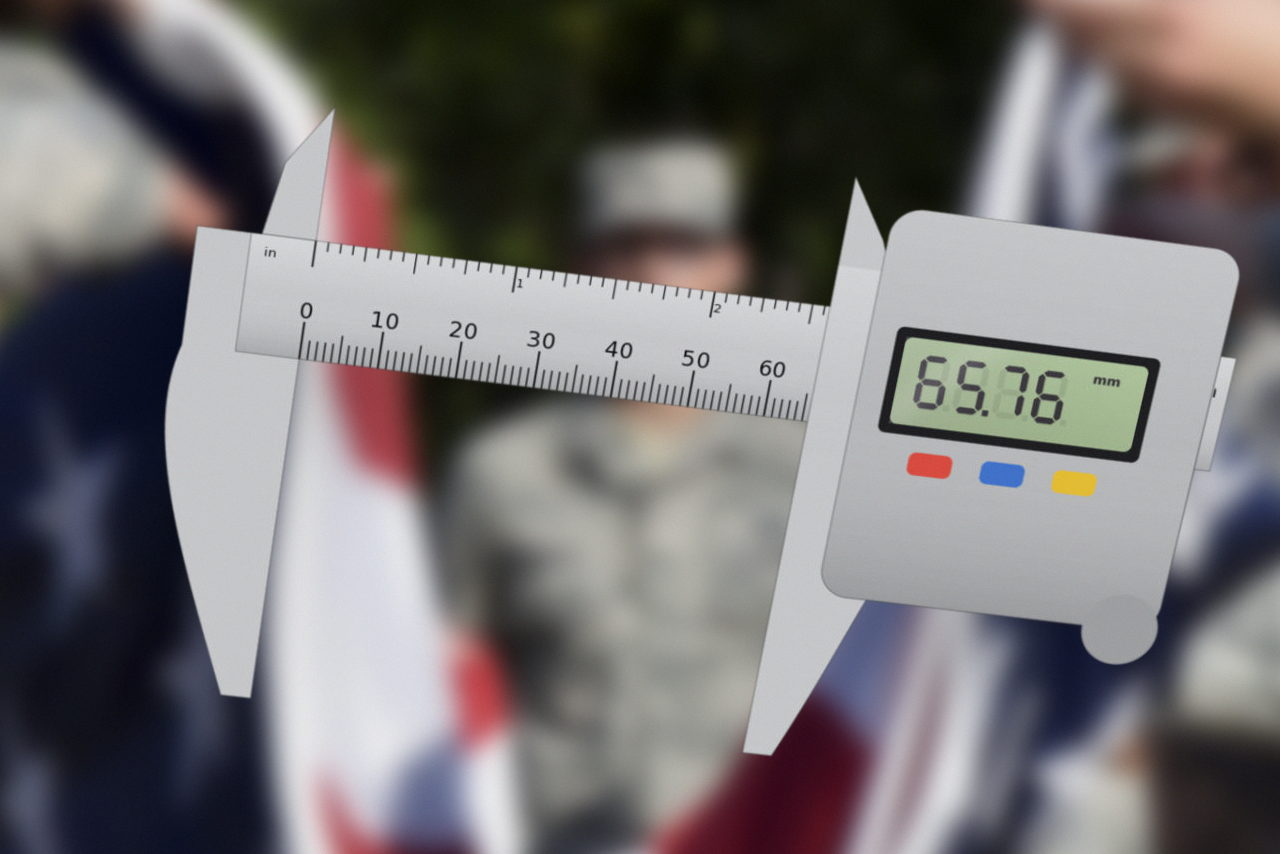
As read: value=65.76 unit=mm
